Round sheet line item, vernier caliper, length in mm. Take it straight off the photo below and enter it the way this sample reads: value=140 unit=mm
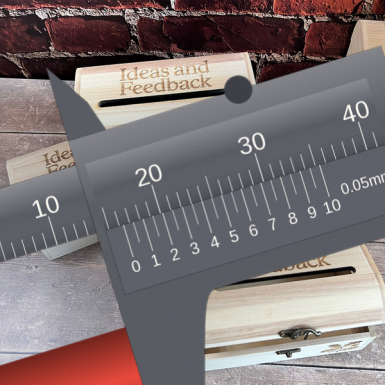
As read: value=16.4 unit=mm
